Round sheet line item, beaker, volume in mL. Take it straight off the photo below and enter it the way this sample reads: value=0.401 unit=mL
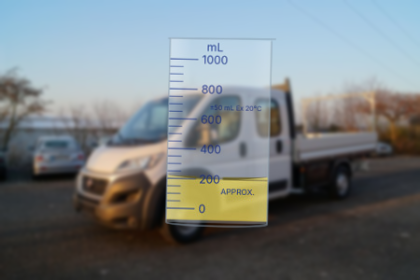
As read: value=200 unit=mL
